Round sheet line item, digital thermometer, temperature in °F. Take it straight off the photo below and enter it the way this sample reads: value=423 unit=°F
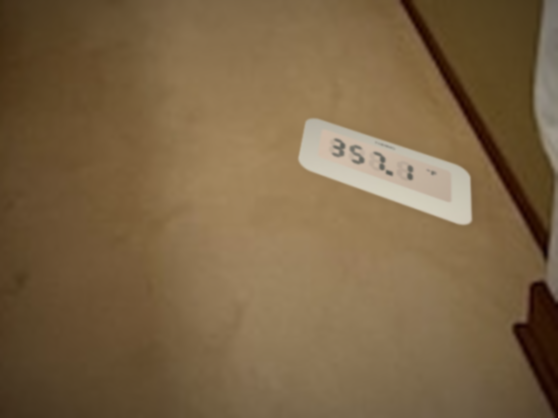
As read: value=357.1 unit=°F
